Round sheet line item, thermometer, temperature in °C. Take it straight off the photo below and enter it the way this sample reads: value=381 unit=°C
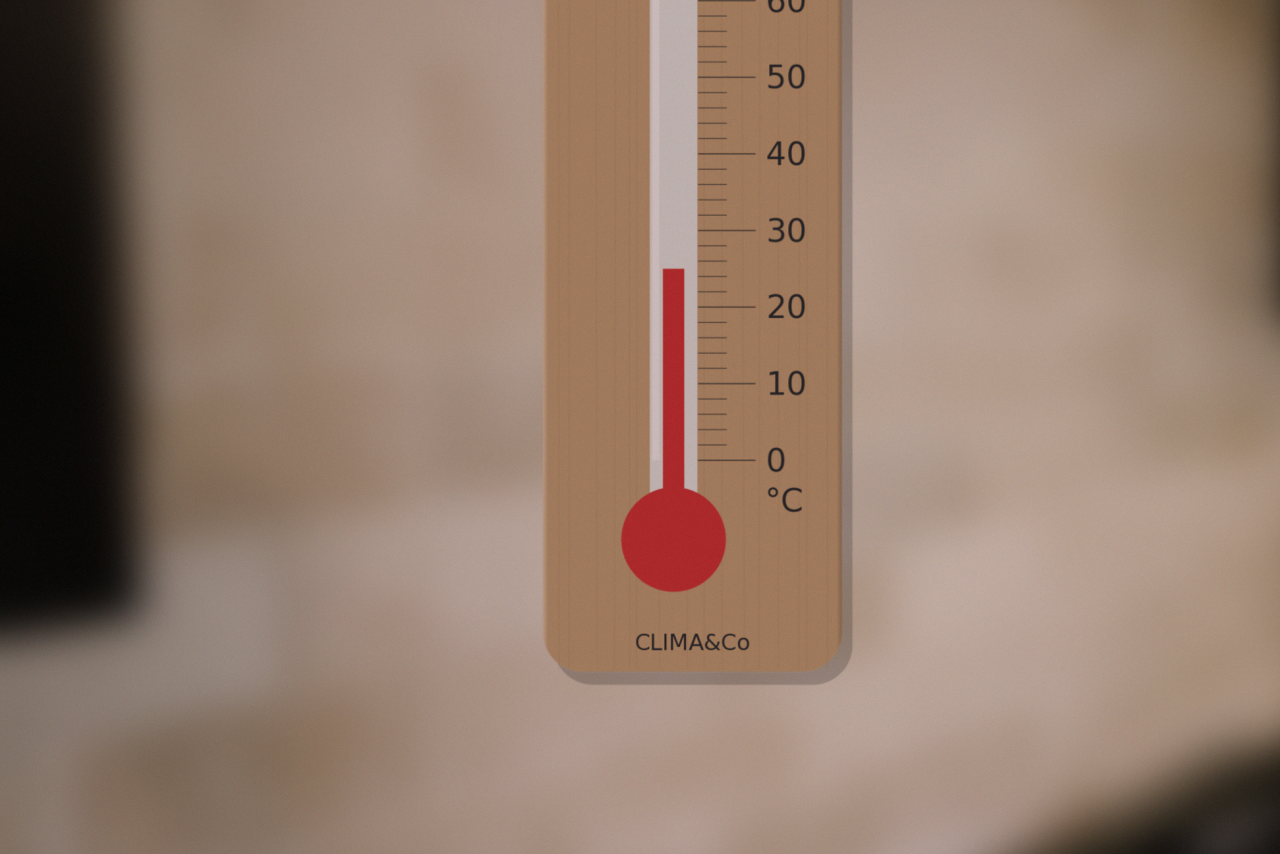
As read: value=25 unit=°C
